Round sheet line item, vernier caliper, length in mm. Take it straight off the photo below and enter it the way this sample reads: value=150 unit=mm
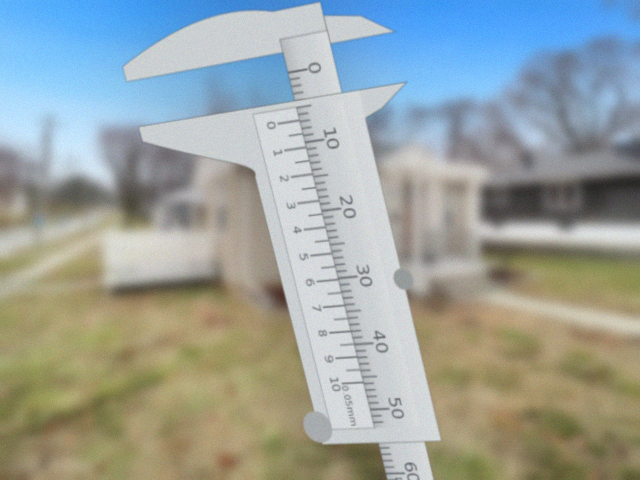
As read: value=6.8 unit=mm
